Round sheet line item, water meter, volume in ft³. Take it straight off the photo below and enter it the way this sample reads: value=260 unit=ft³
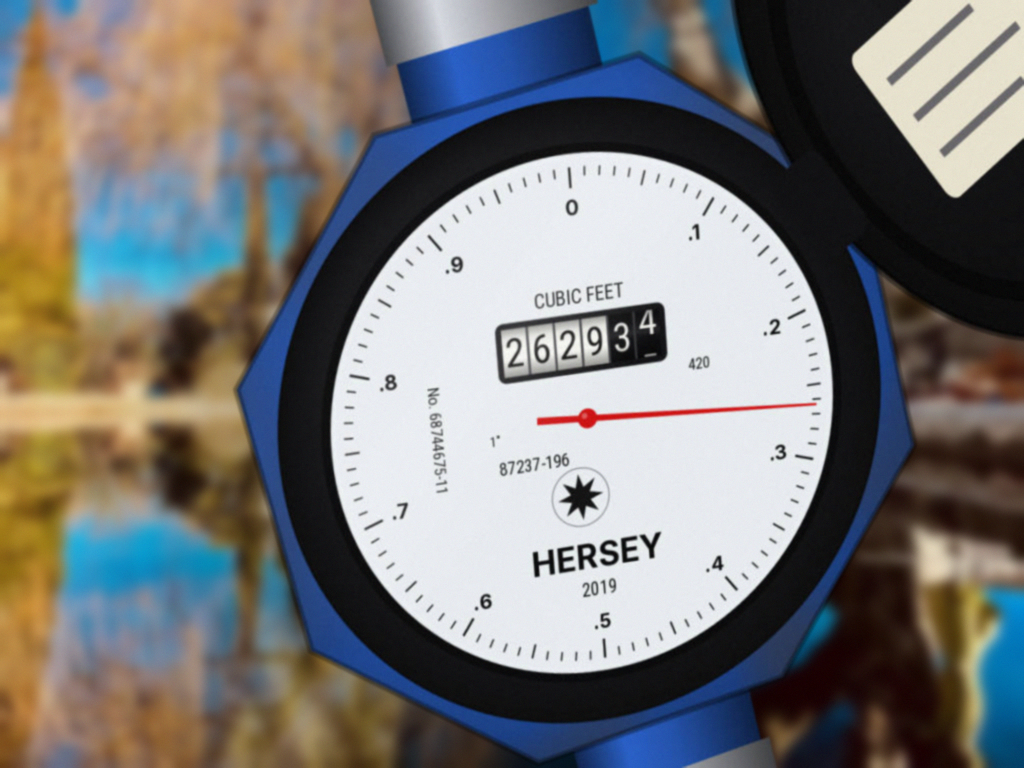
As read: value=262934.26 unit=ft³
